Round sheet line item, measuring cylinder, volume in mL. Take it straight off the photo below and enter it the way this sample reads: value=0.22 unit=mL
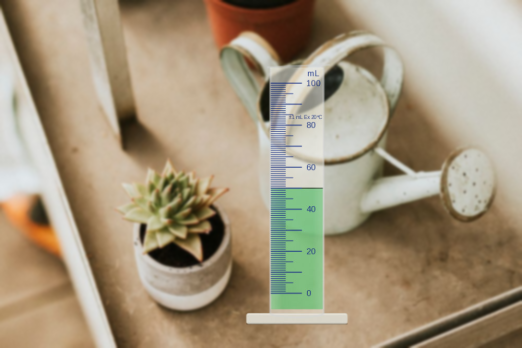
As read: value=50 unit=mL
